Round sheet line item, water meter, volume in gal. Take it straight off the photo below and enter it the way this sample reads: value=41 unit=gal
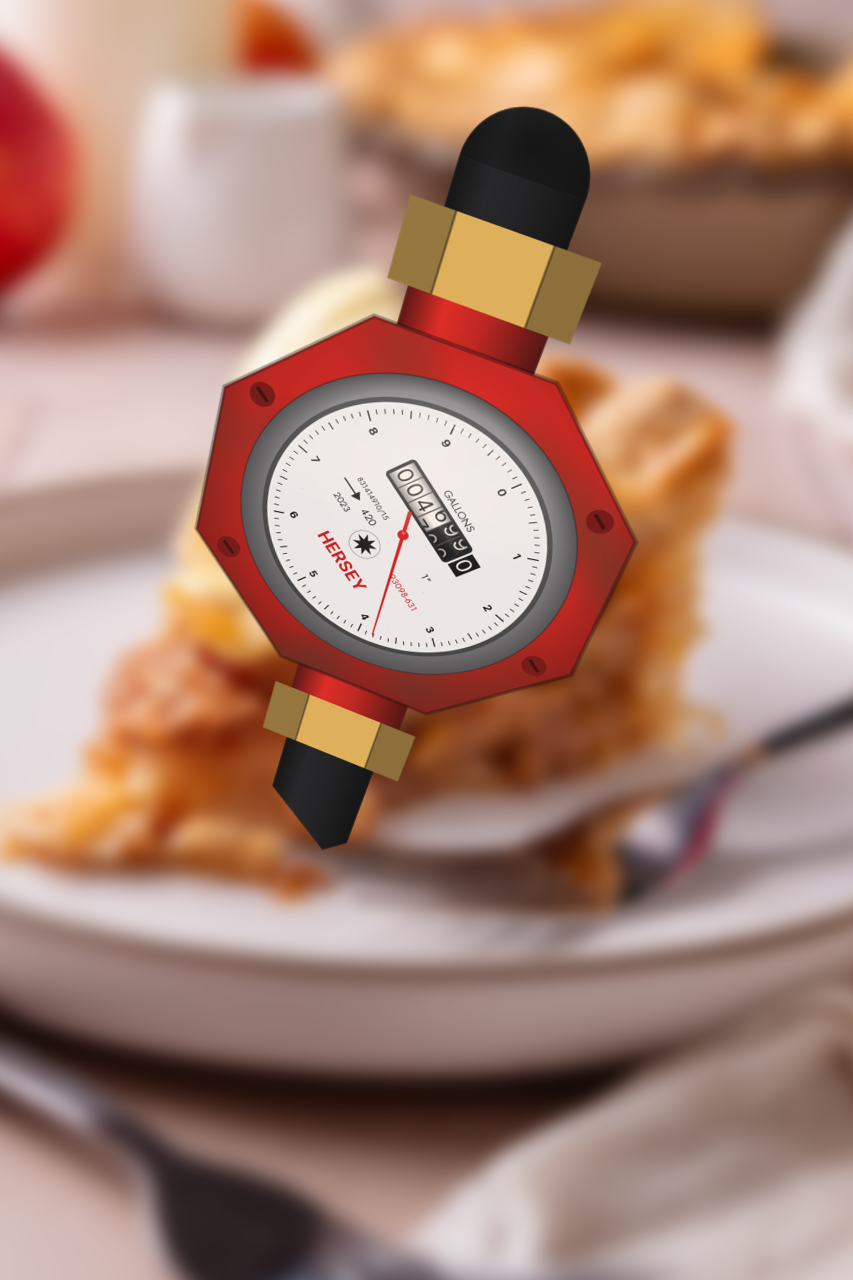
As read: value=46993.8 unit=gal
